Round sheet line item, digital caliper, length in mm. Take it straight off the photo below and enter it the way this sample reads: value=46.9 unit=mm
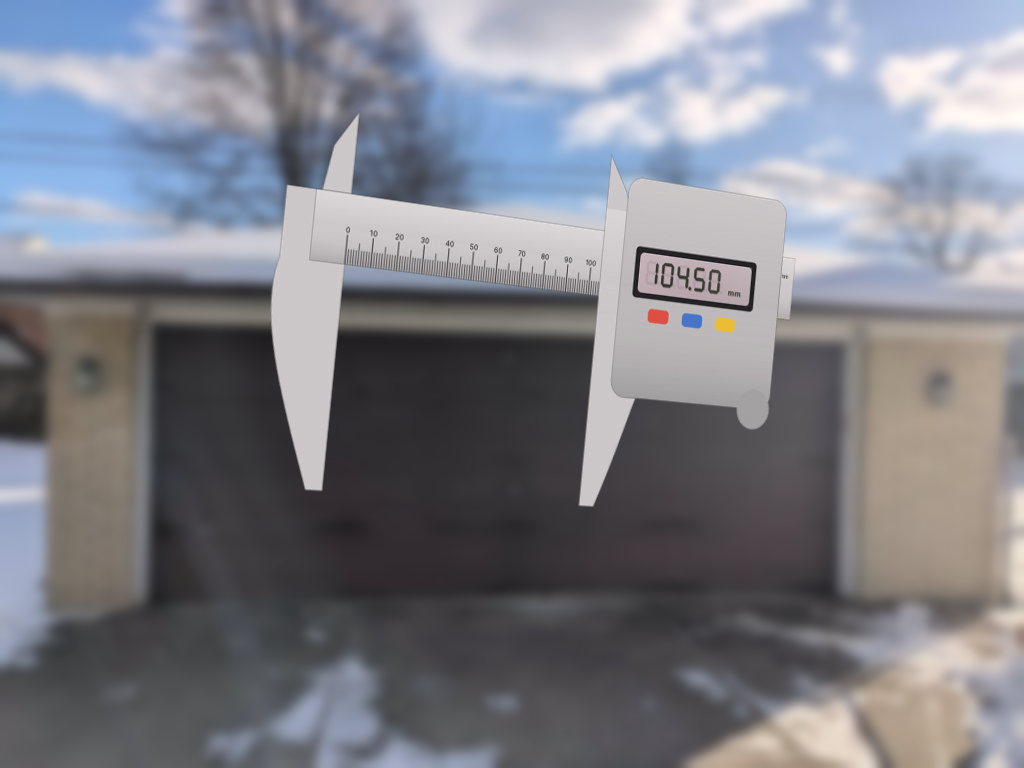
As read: value=104.50 unit=mm
